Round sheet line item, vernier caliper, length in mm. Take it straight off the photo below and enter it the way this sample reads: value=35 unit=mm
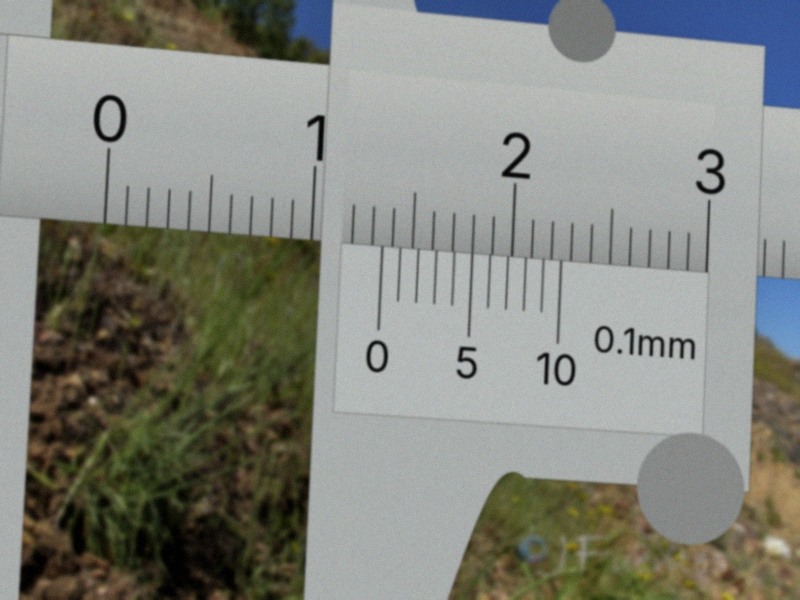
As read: value=13.5 unit=mm
